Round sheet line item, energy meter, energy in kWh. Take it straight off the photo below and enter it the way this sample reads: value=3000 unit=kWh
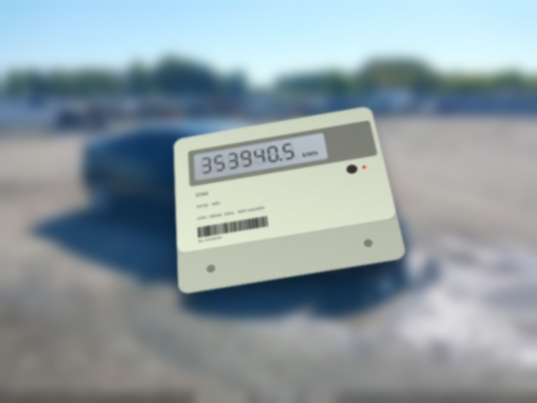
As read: value=353940.5 unit=kWh
